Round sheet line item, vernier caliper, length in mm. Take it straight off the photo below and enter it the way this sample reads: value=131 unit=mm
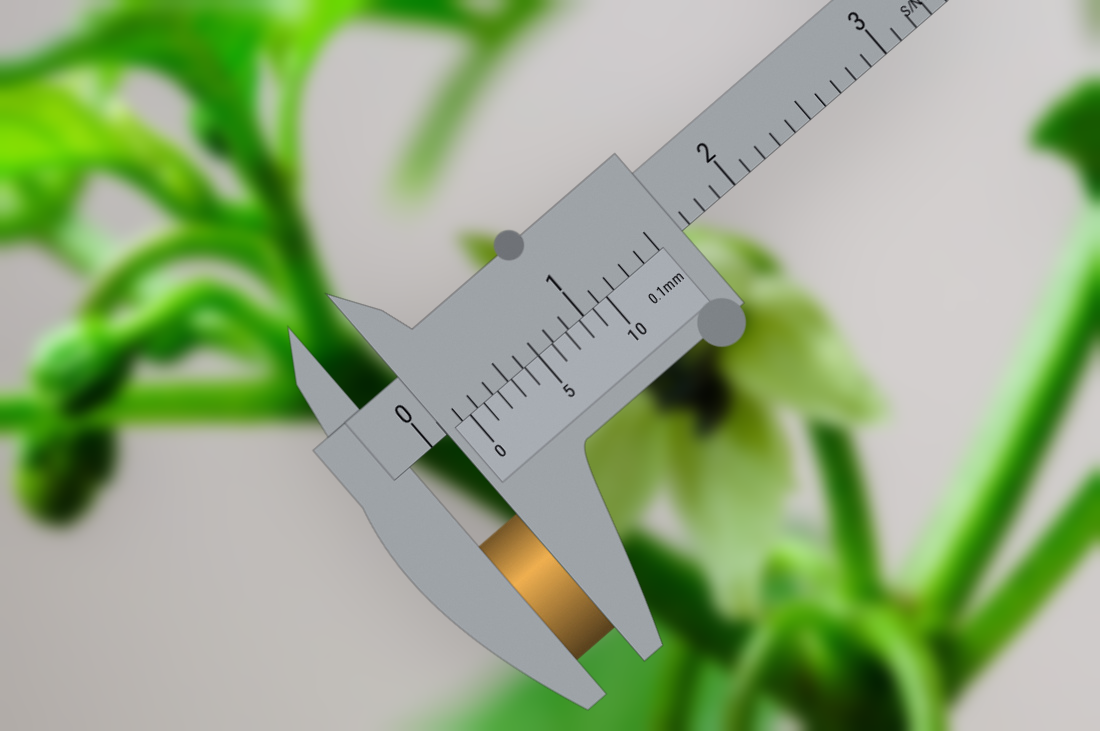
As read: value=2.5 unit=mm
